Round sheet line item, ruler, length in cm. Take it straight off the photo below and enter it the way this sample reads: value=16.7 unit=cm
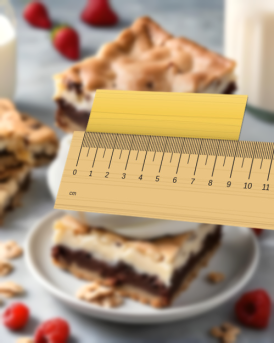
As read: value=9 unit=cm
